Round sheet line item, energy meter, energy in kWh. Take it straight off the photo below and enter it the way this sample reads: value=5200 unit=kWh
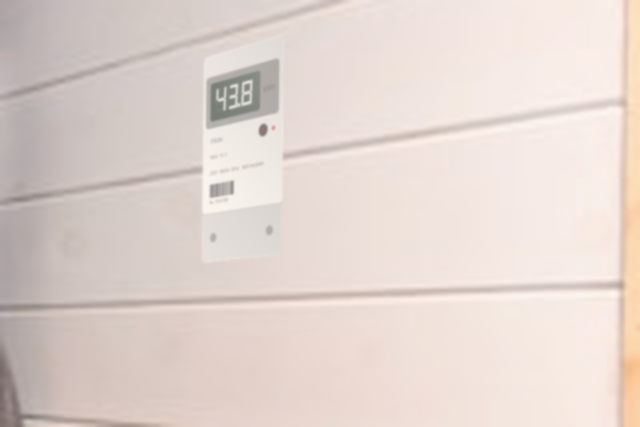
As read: value=43.8 unit=kWh
